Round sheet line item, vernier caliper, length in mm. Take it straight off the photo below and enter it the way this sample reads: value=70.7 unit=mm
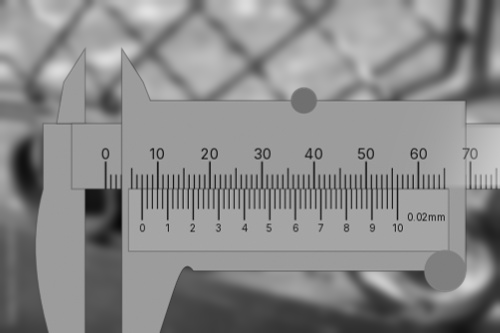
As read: value=7.0 unit=mm
